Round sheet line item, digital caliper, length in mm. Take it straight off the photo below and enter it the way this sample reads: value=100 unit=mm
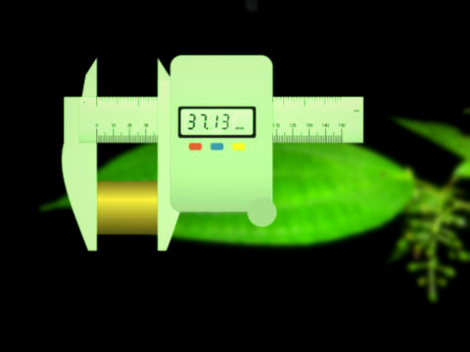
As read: value=37.13 unit=mm
